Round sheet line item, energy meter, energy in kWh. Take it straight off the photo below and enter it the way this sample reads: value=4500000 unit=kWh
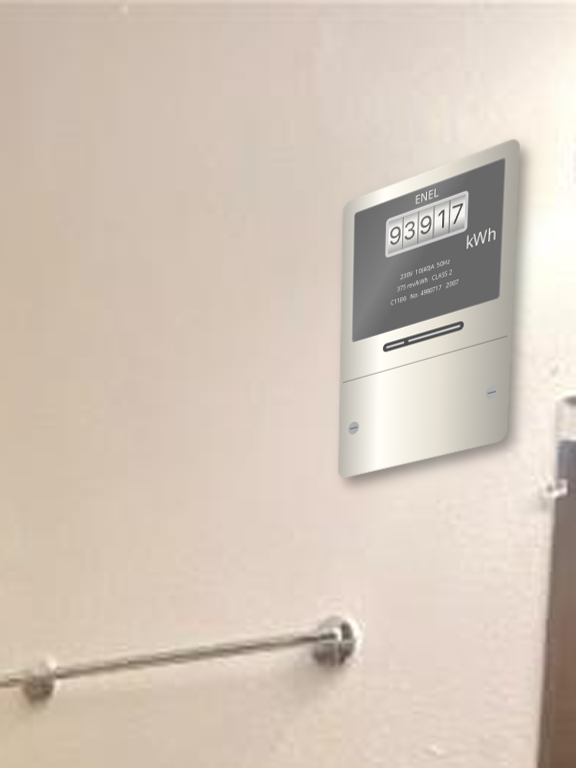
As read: value=93917 unit=kWh
